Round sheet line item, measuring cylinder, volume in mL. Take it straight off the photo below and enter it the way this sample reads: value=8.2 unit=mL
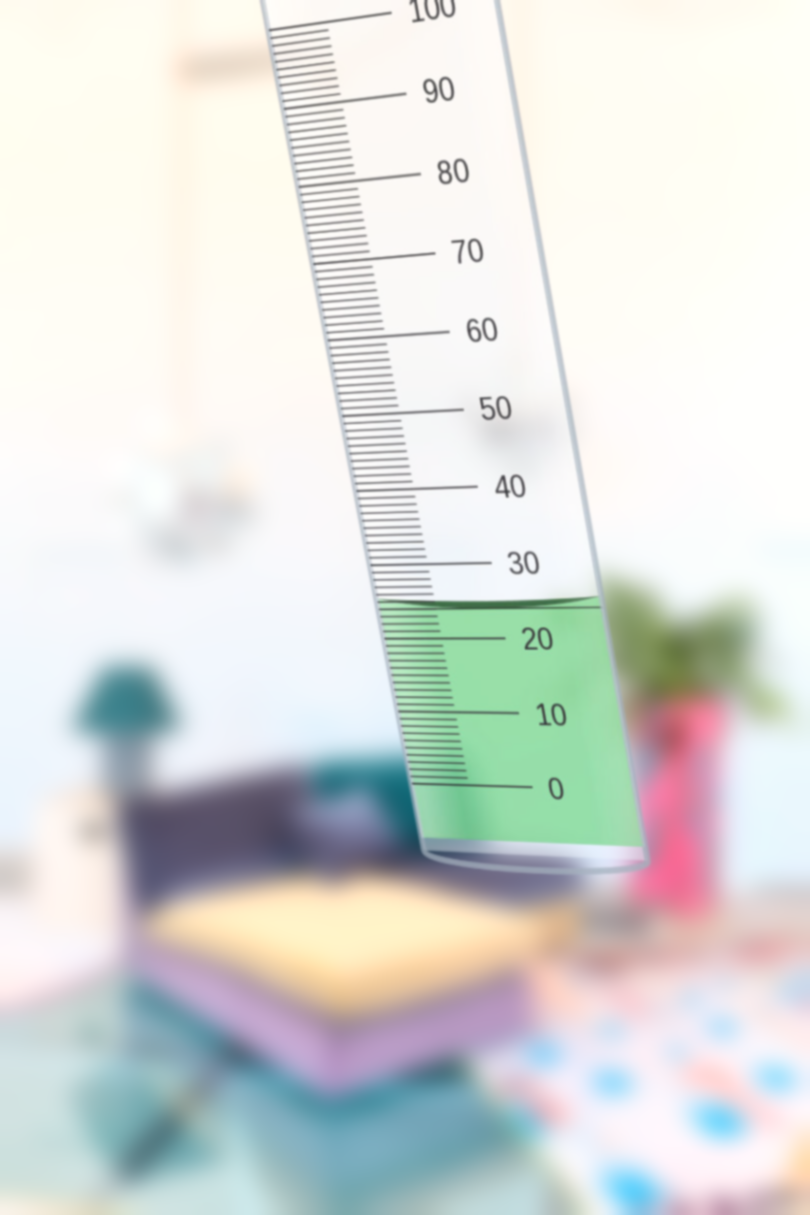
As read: value=24 unit=mL
